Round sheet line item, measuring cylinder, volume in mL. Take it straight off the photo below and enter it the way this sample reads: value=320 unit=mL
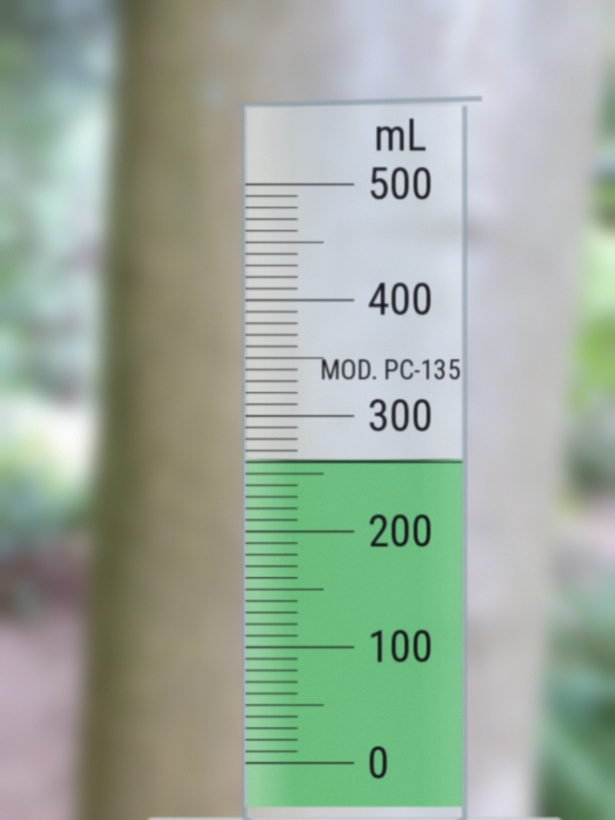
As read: value=260 unit=mL
